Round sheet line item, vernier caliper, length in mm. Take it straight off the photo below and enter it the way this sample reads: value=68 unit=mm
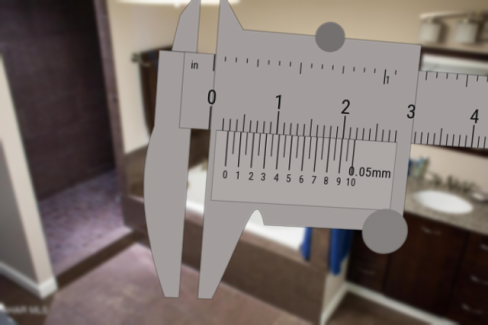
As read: value=2.8 unit=mm
